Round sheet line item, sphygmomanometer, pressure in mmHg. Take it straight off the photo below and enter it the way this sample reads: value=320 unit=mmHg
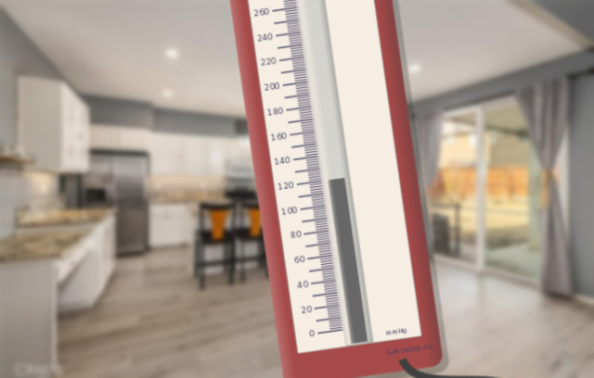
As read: value=120 unit=mmHg
